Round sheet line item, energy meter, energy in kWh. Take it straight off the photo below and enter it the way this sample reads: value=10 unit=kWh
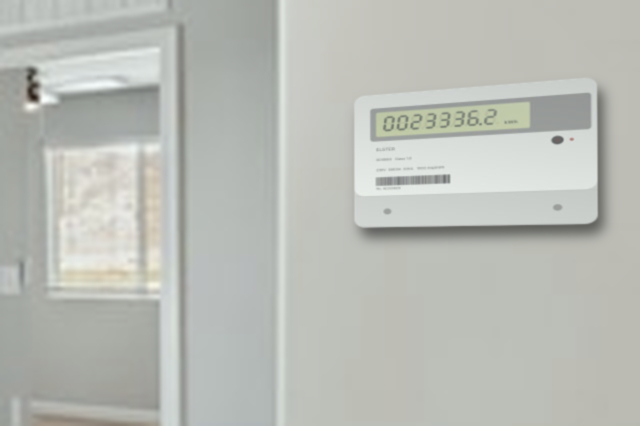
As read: value=23336.2 unit=kWh
